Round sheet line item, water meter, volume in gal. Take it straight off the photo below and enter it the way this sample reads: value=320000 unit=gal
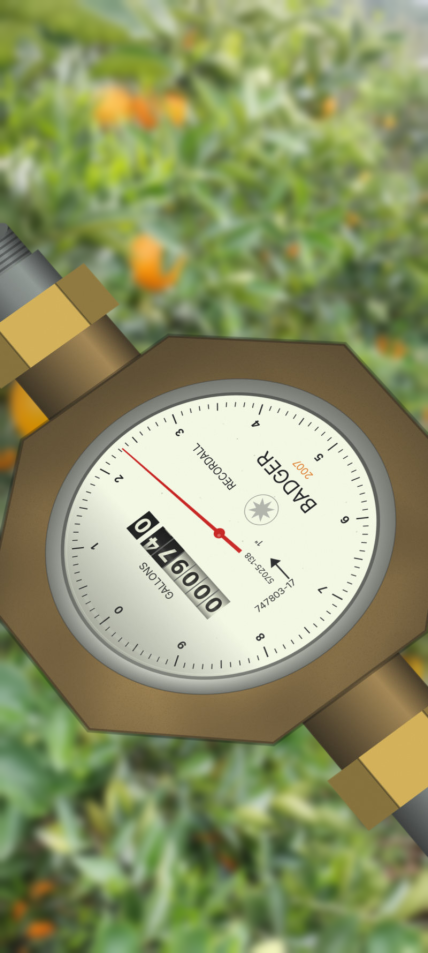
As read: value=9742.3 unit=gal
